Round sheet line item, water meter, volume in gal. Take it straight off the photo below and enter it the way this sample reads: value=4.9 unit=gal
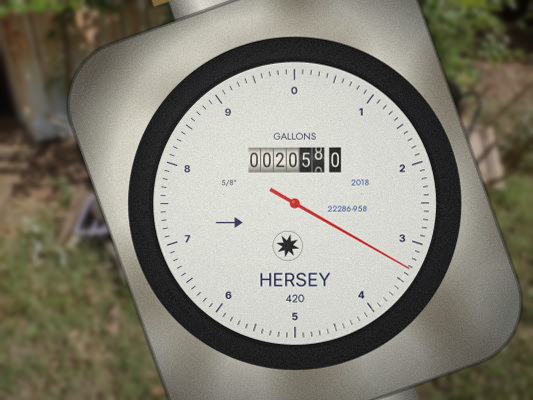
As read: value=20583.3 unit=gal
